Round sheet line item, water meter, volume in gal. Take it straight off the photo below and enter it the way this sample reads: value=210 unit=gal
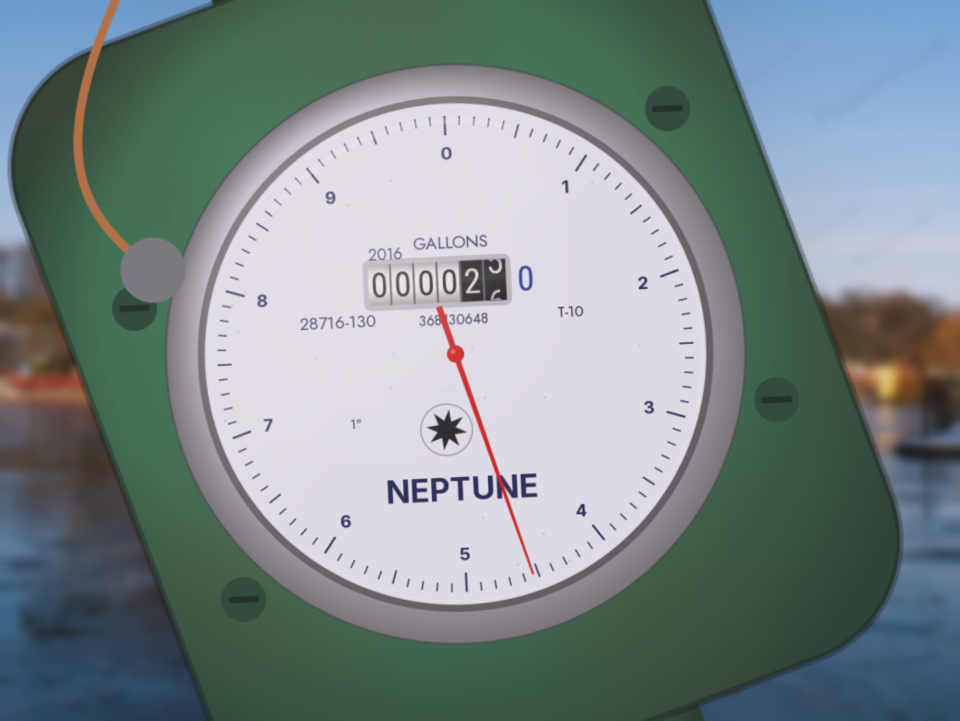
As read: value=254.5 unit=gal
